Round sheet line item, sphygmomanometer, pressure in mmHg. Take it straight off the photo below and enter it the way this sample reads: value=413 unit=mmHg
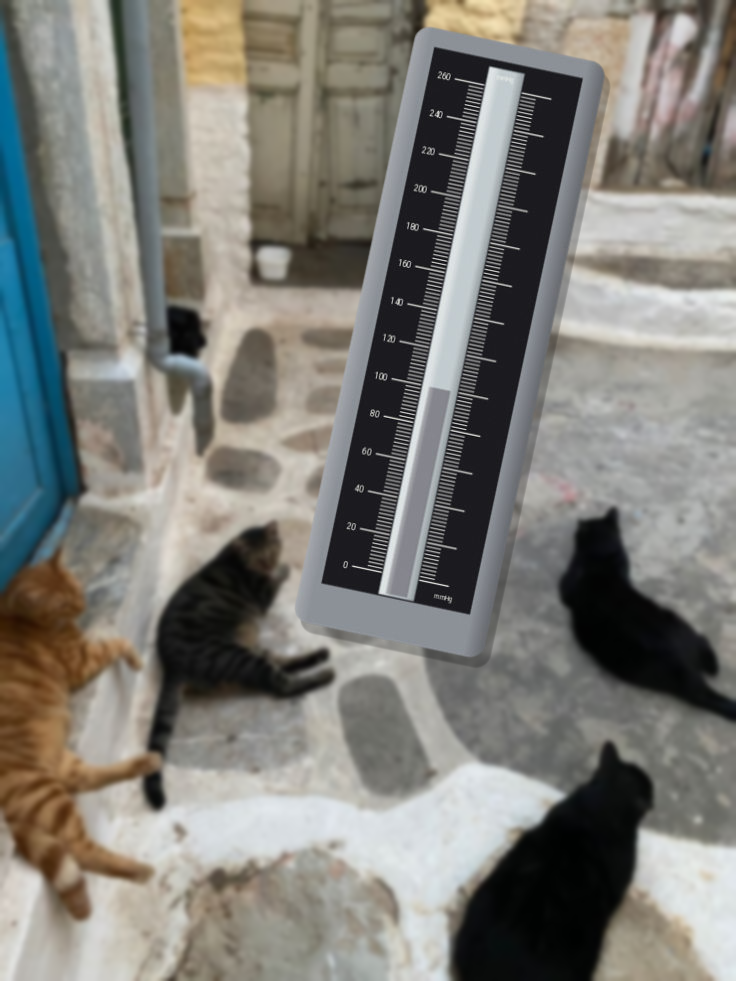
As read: value=100 unit=mmHg
